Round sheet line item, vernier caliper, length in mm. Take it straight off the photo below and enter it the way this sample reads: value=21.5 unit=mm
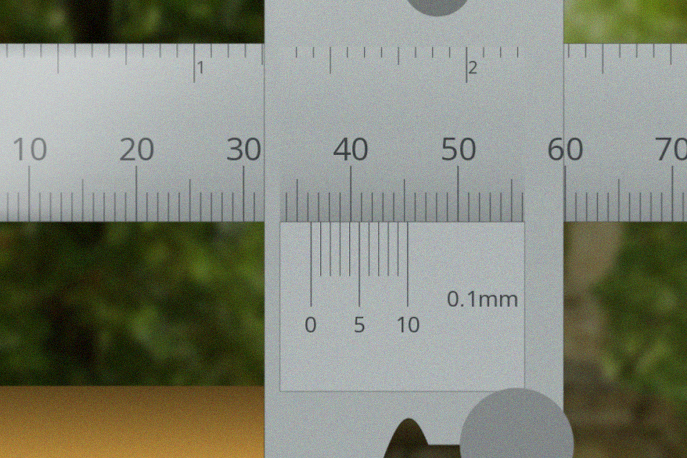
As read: value=36.3 unit=mm
